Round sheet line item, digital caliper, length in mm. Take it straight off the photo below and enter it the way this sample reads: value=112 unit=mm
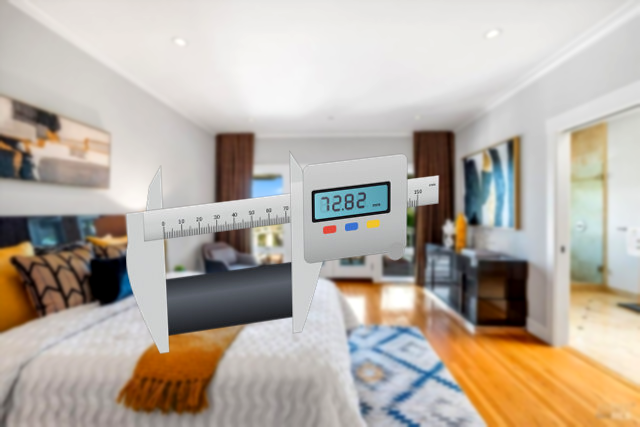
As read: value=72.82 unit=mm
